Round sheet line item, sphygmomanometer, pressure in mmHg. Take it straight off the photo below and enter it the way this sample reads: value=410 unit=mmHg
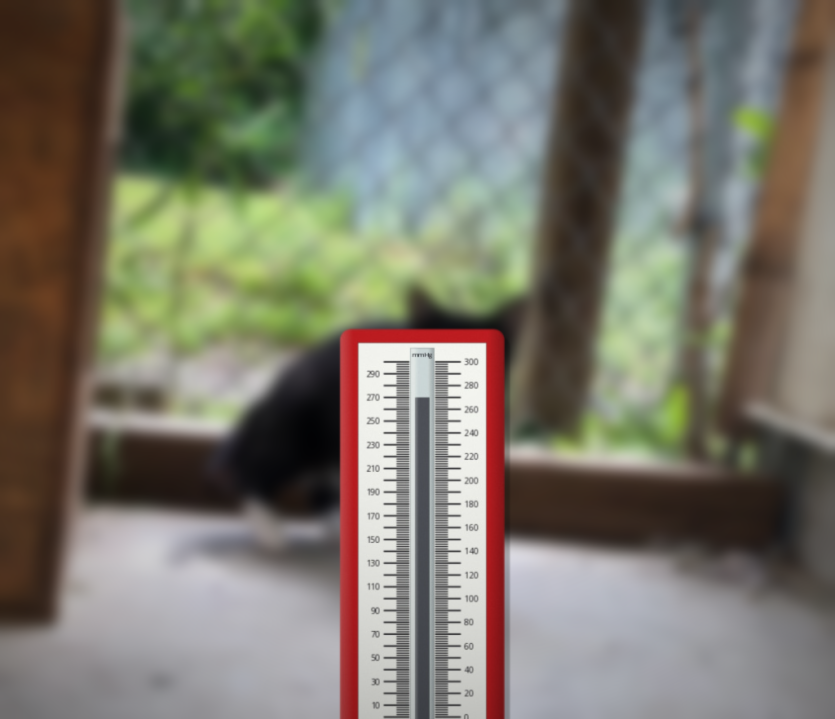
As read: value=270 unit=mmHg
